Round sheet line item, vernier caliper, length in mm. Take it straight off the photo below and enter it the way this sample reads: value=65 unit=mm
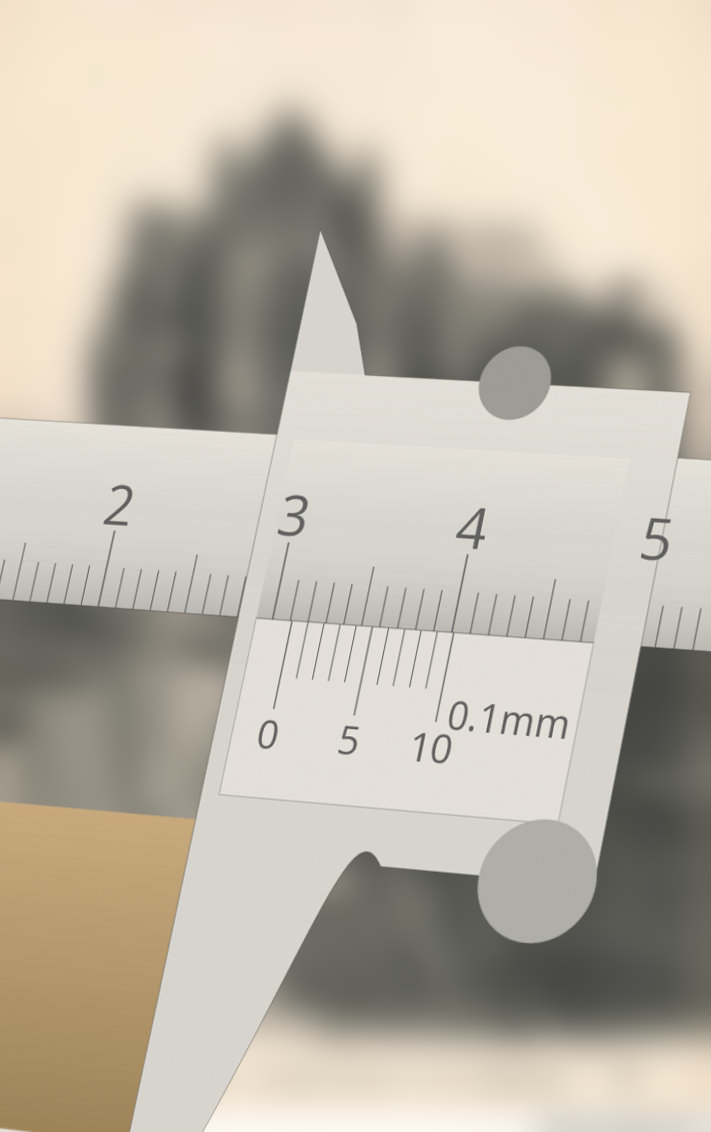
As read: value=31.1 unit=mm
